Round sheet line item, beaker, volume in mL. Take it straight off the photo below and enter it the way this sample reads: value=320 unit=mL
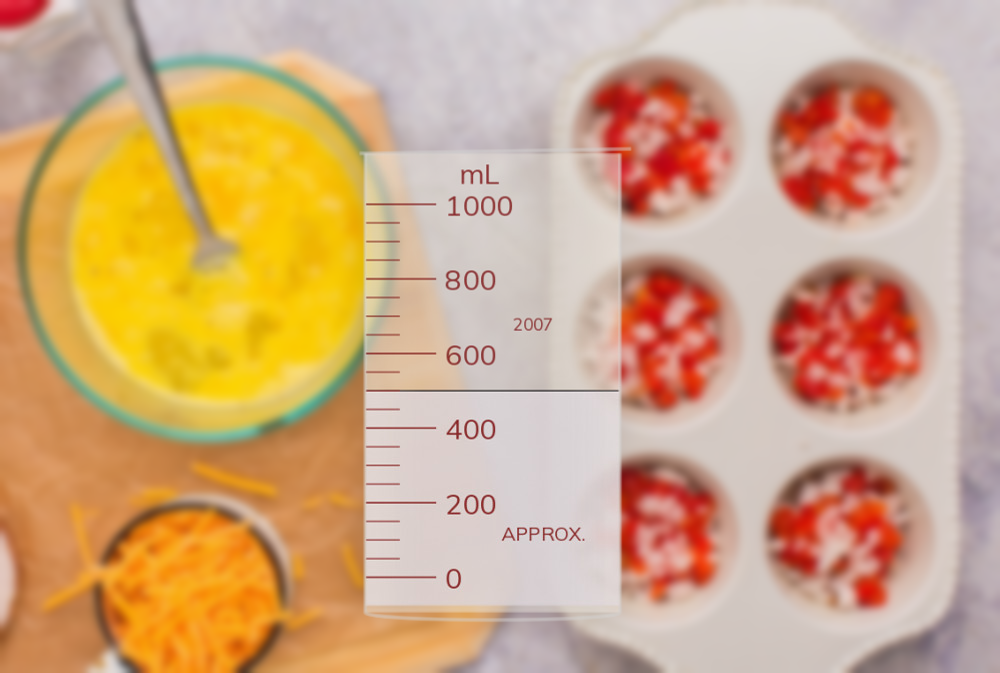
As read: value=500 unit=mL
